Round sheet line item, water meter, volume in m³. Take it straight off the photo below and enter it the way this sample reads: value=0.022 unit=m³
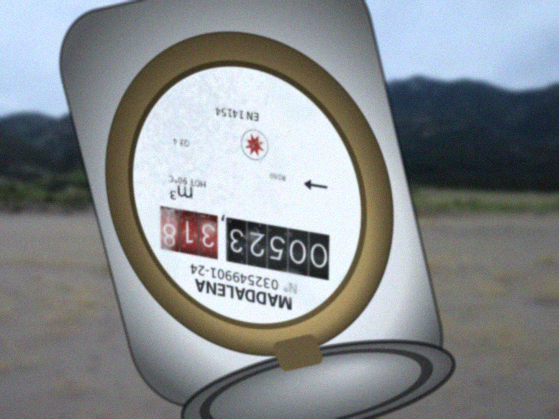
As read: value=523.318 unit=m³
